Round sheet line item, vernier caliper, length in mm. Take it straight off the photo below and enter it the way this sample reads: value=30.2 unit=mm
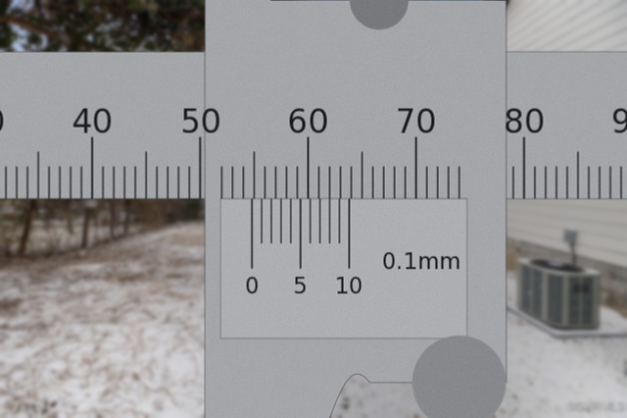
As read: value=54.8 unit=mm
